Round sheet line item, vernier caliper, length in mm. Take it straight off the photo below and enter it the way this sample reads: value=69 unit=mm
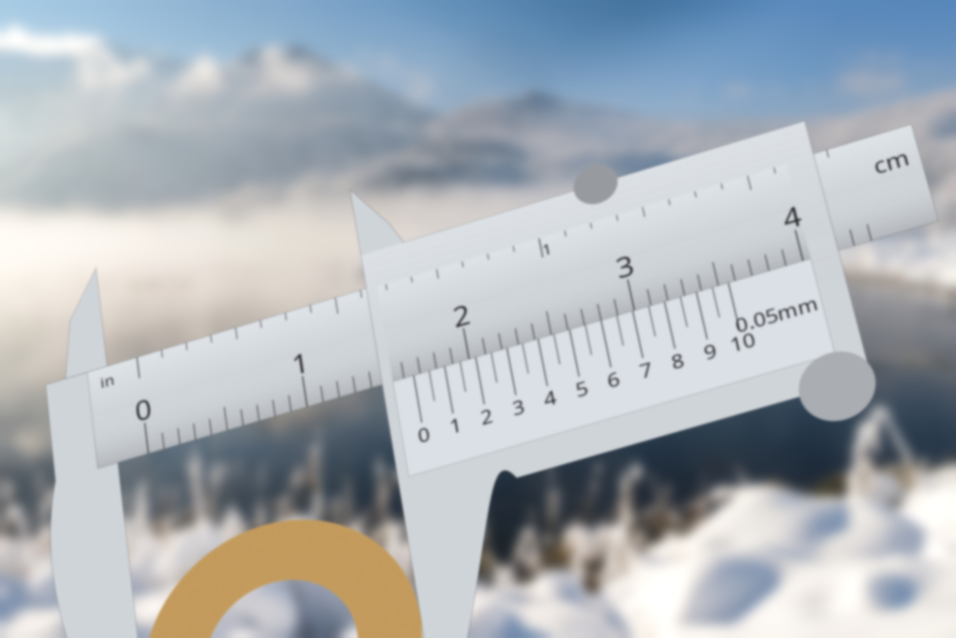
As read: value=16.6 unit=mm
